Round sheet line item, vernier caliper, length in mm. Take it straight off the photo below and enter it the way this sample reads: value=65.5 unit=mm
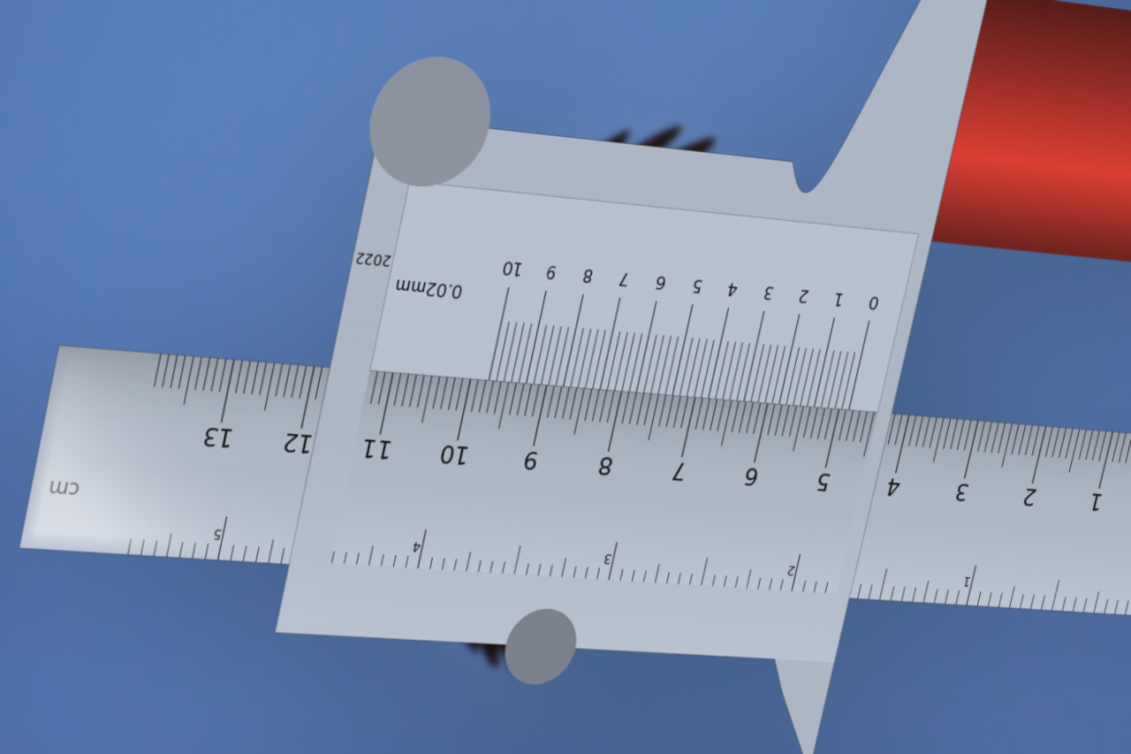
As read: value=48.6 unit=mm
